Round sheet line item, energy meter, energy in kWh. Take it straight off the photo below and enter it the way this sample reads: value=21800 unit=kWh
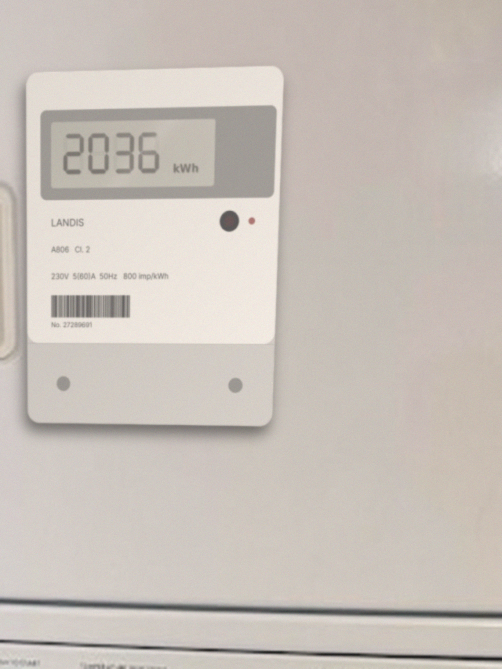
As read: value=2036 unit=kWh
